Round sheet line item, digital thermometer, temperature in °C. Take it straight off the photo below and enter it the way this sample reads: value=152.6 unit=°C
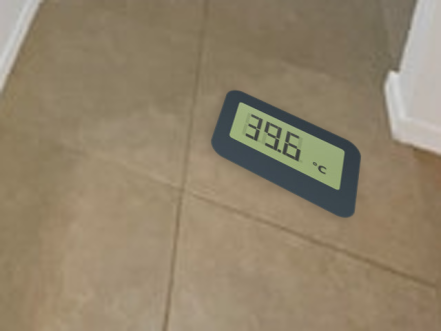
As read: value=39.6 unit=°C
